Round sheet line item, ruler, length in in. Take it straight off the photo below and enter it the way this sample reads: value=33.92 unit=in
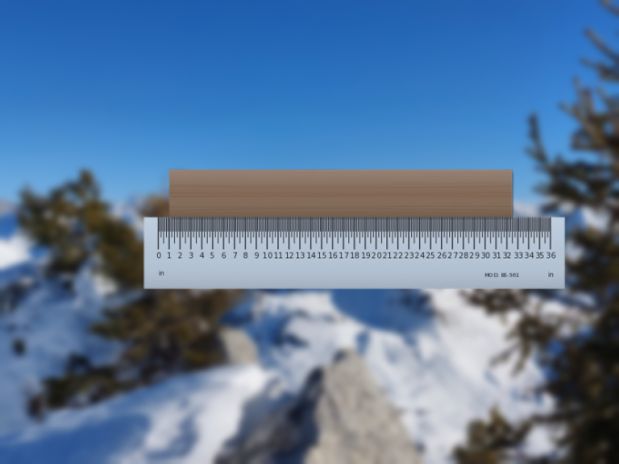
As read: value=31.5 unit=in
